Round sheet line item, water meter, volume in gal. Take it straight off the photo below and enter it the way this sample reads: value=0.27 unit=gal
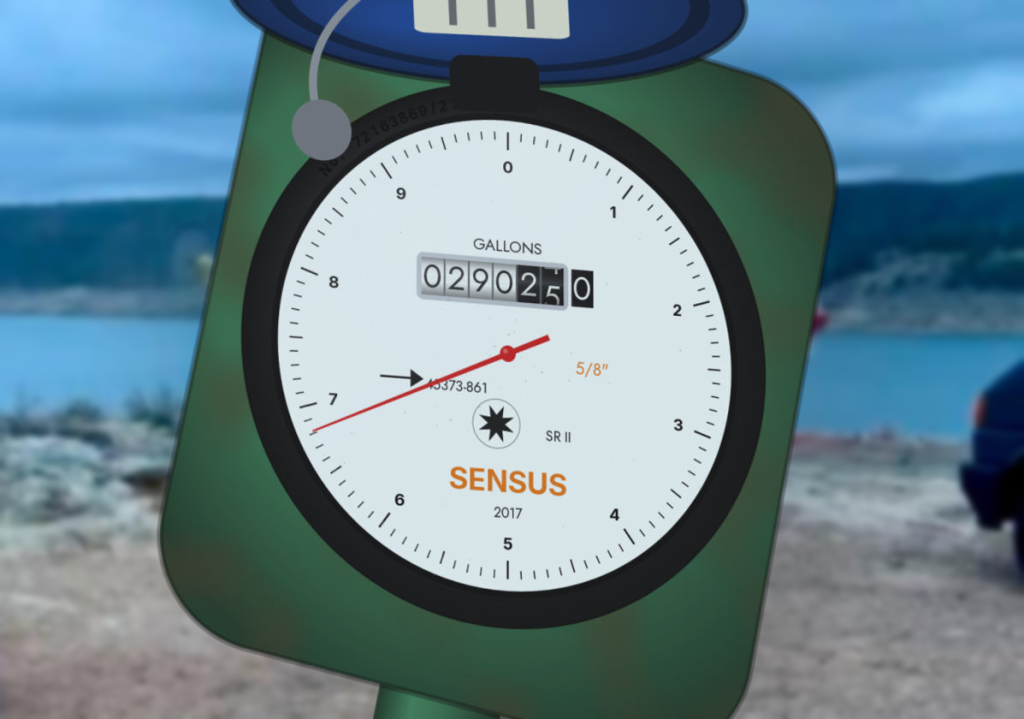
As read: value=290246.8 unit=gal
